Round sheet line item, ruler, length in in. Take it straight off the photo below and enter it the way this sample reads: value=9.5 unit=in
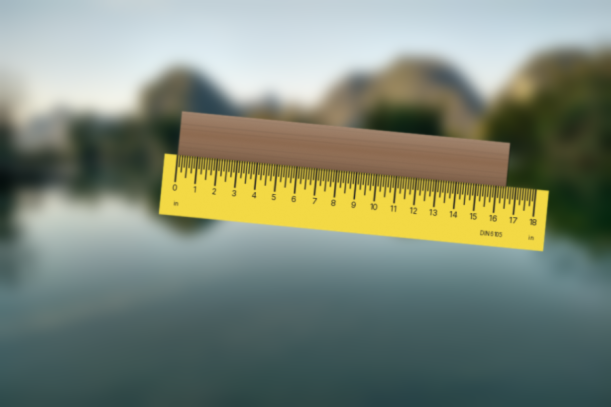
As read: value=16.5 unit=in
